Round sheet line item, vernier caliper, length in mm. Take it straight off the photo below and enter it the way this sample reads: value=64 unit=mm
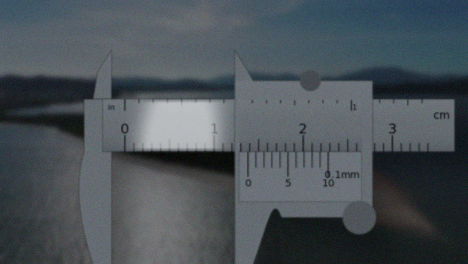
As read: value=13.8 unit=mm
